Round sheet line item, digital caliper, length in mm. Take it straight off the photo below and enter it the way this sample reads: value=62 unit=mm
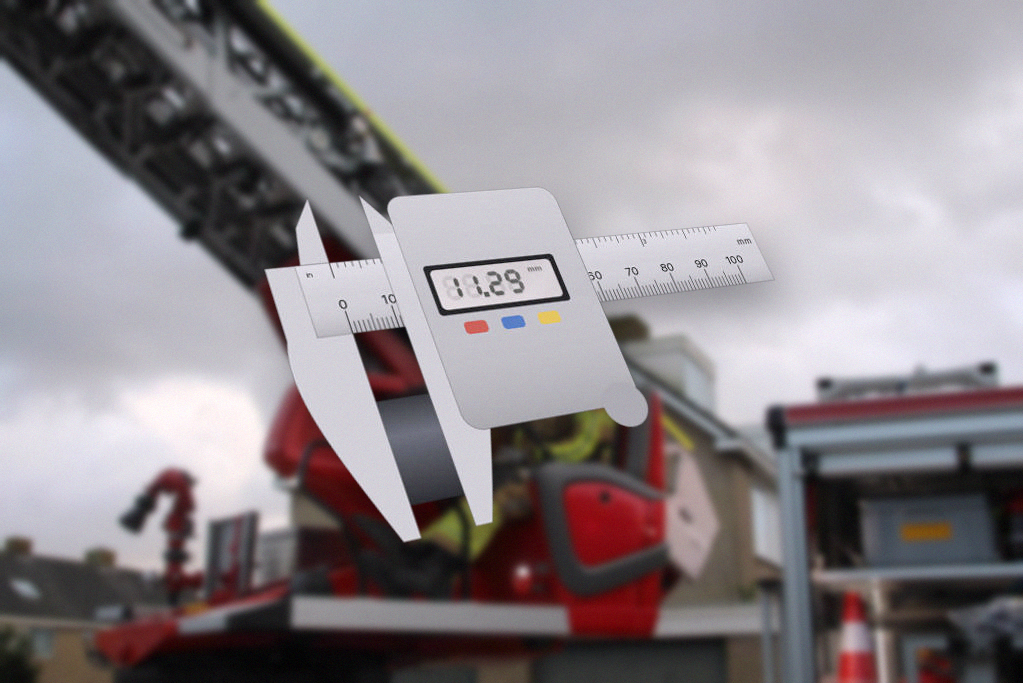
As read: value=11.29 unit=mm
